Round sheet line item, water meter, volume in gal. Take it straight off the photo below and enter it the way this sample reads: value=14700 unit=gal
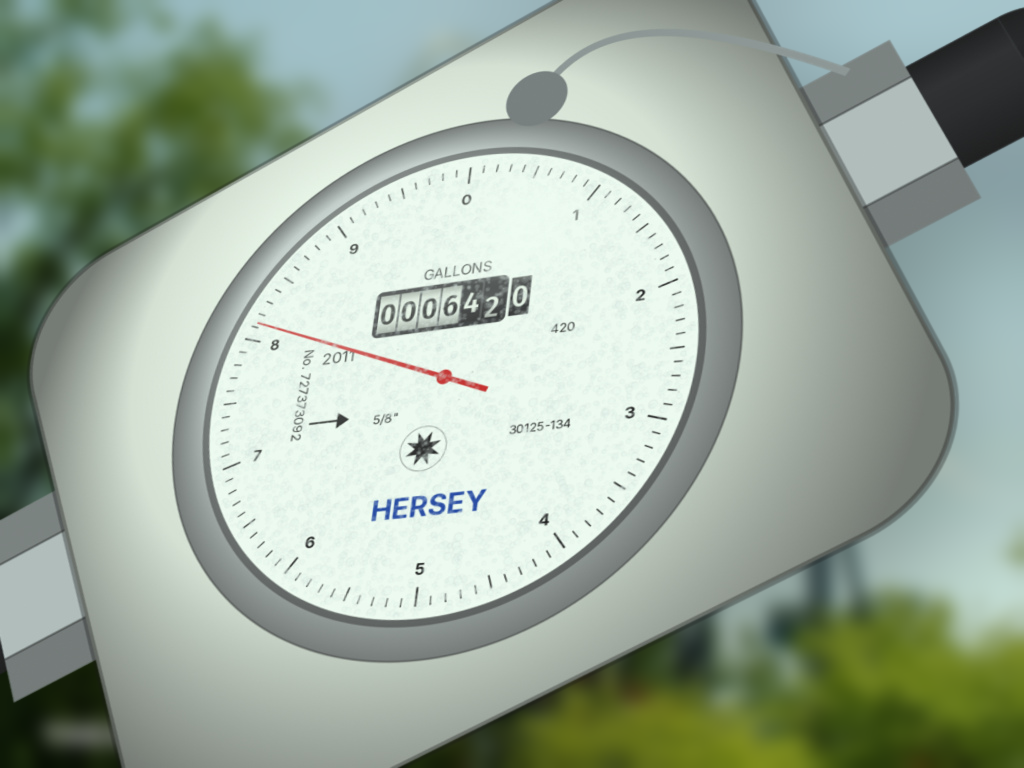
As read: value=6418.1 unit=gal
